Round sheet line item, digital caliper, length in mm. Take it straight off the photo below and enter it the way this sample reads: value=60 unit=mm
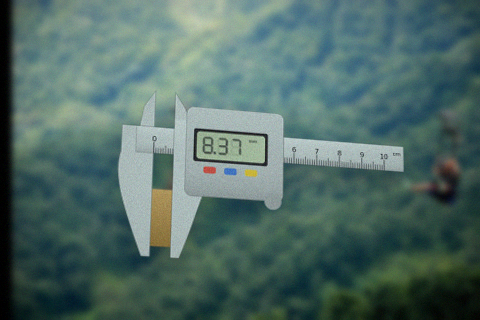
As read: value=8.37 unit=mm
